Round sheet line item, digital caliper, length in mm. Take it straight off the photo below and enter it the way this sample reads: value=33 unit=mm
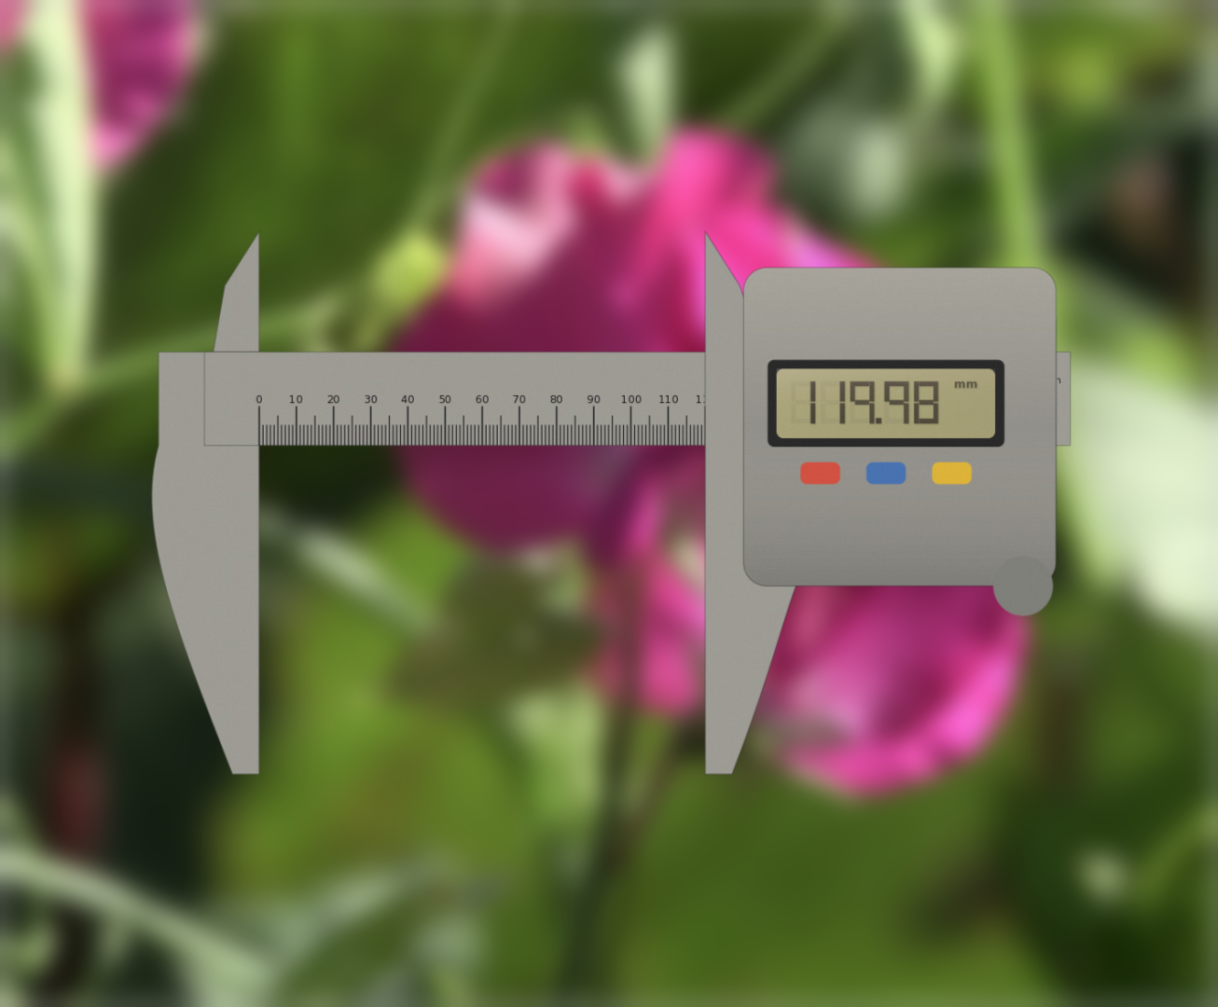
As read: value=119.98 unit=mm
